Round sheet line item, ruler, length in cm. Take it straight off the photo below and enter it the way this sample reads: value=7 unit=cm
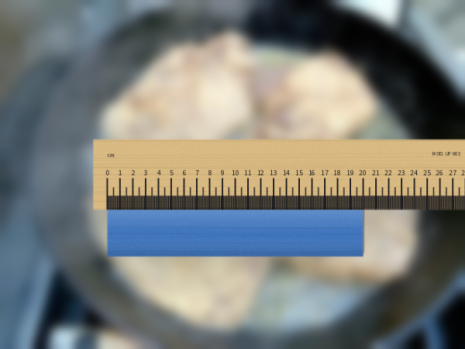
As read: value=20 unit=cm
